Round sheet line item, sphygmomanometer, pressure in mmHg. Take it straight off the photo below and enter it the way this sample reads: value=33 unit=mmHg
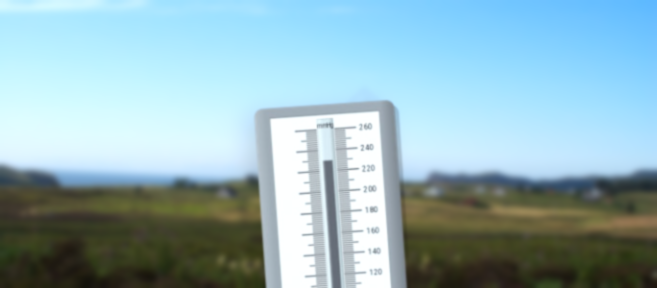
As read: value=230 unit=mmHg
